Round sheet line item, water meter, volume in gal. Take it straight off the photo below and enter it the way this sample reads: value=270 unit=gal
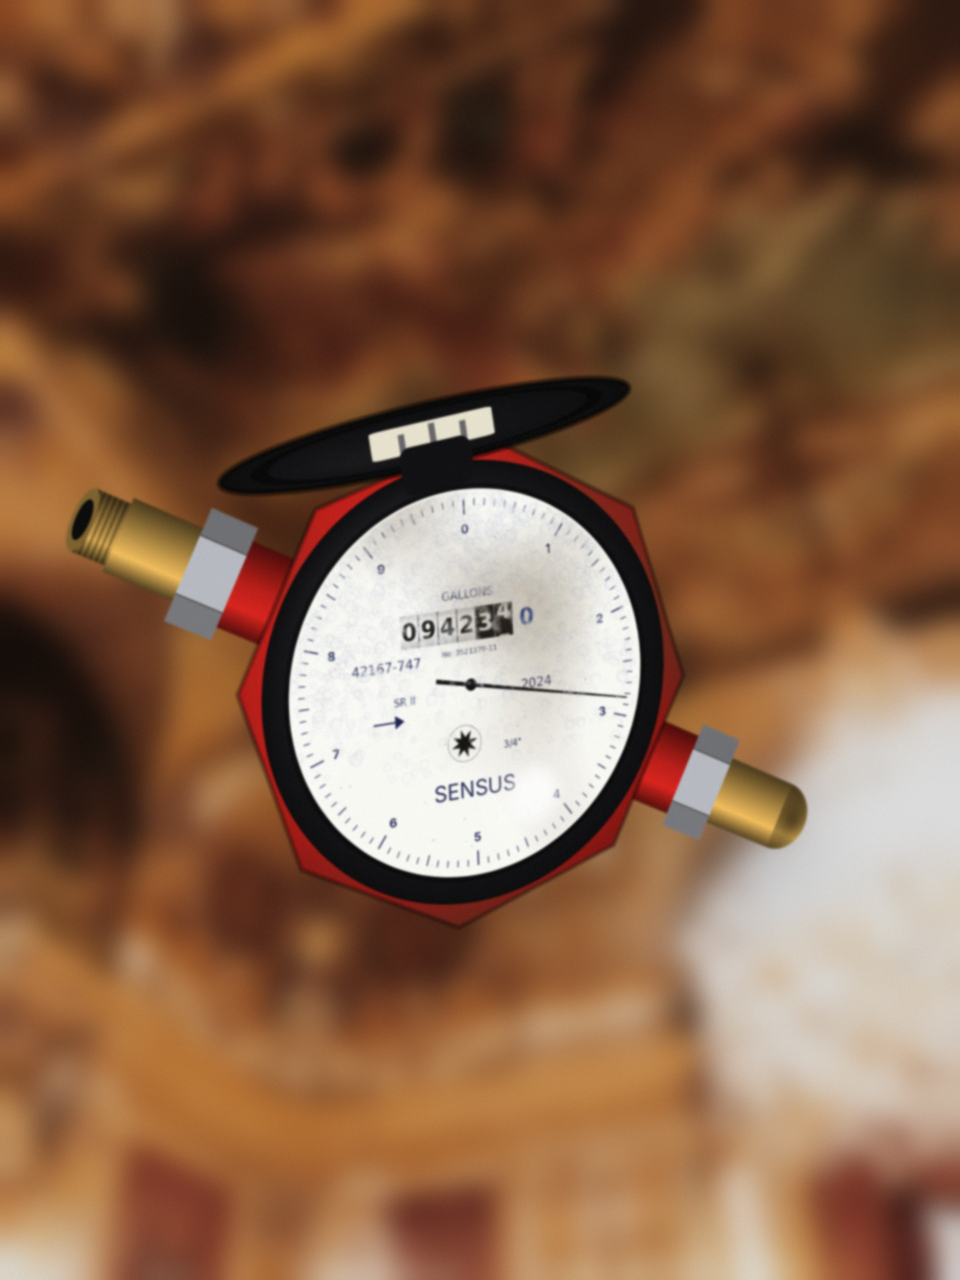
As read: value=942342.8 unit=gal
